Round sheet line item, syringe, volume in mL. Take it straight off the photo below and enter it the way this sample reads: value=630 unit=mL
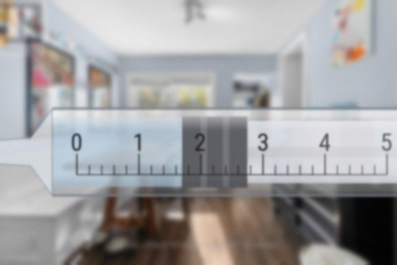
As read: value=1.7 unit=mL
